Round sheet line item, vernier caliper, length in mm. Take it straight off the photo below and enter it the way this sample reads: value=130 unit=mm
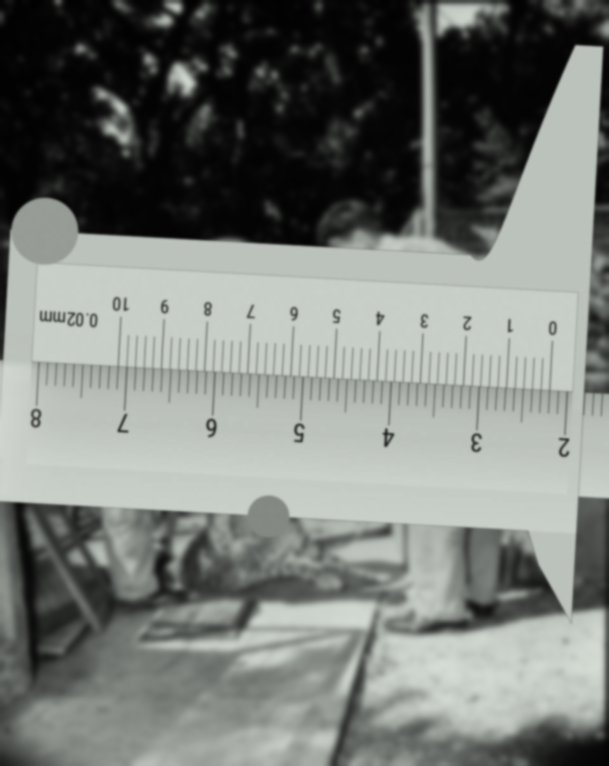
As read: value=22.0 unit=mm
